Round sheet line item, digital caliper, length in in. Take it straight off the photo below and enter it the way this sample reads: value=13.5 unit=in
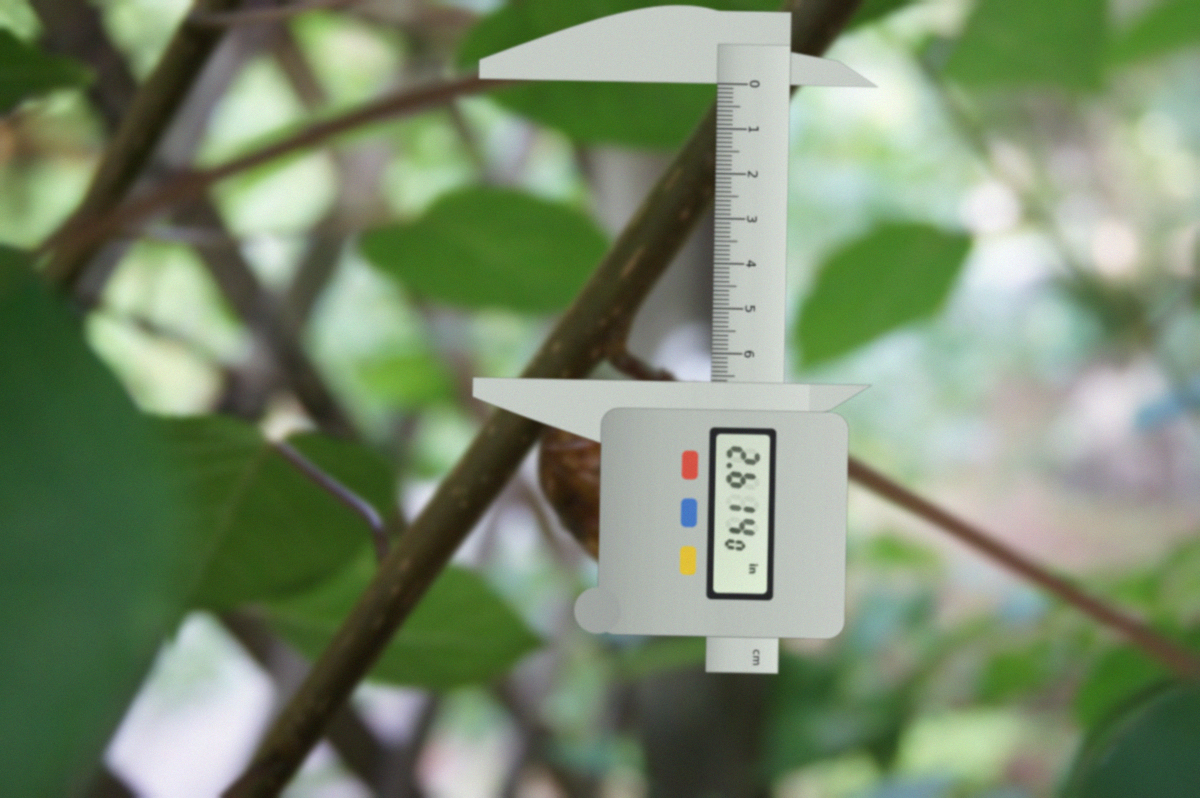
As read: value=2.6140 unit=in
